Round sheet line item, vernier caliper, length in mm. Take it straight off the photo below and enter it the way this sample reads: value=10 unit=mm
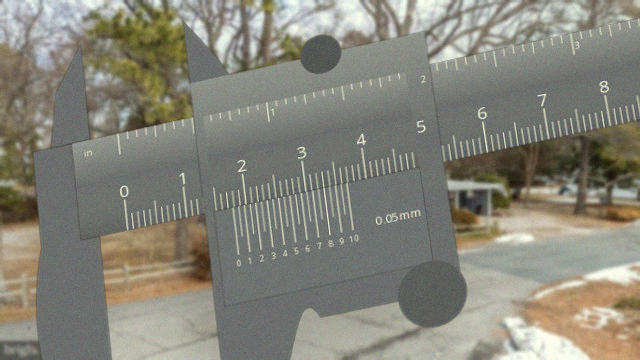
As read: value=17.8 unit=mm
